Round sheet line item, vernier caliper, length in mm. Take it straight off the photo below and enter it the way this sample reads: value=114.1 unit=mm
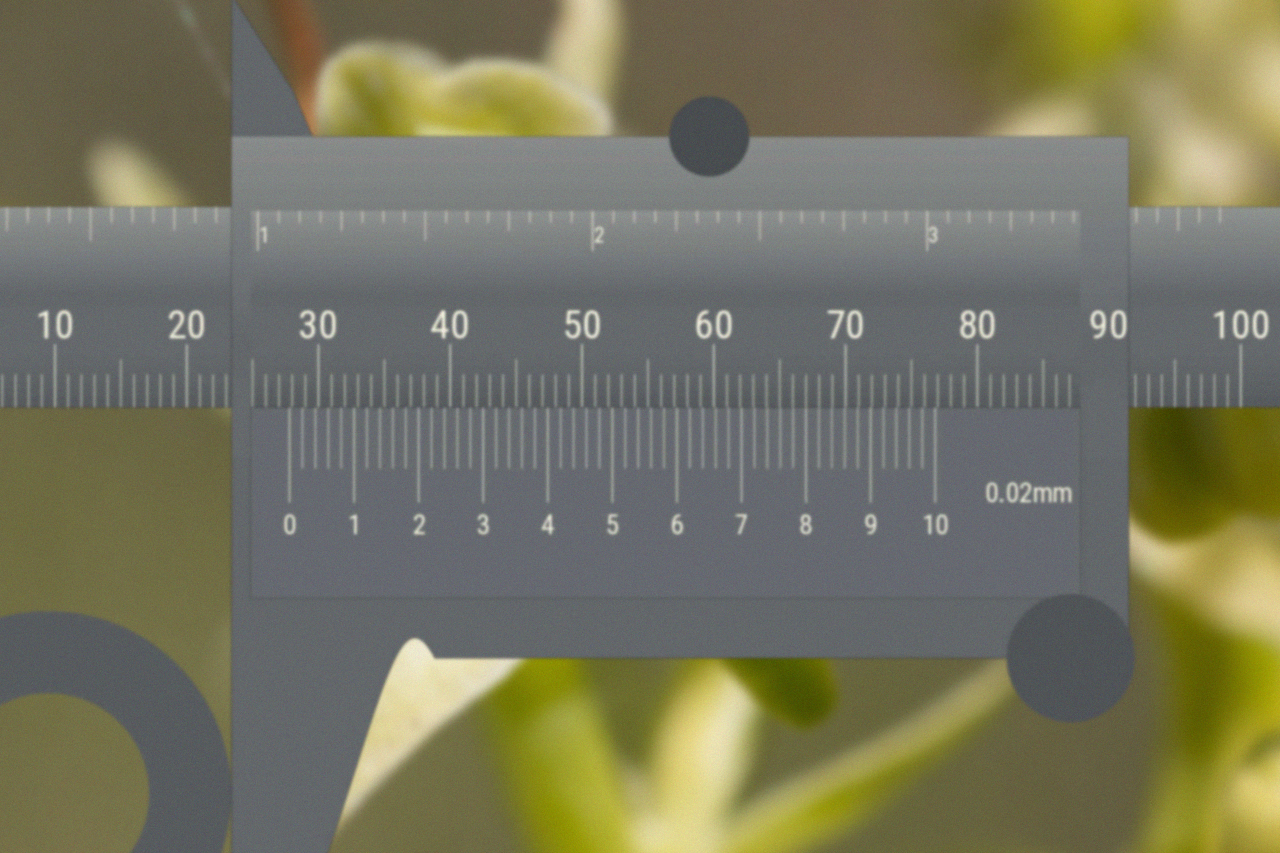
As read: value=27.8 unit=mm
